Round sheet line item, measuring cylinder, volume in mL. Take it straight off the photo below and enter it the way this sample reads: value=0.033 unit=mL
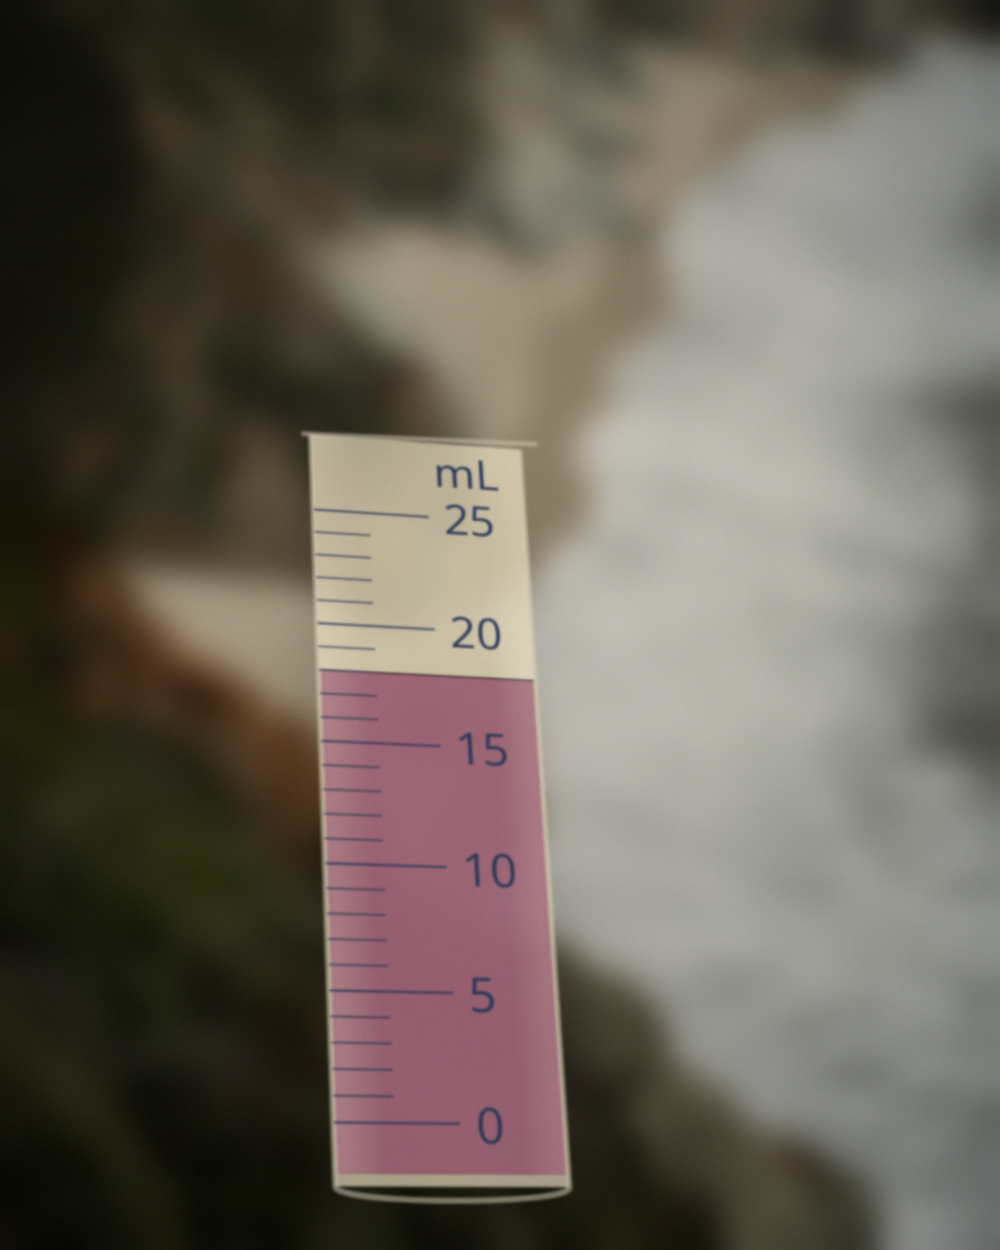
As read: value=18 unit=mL
